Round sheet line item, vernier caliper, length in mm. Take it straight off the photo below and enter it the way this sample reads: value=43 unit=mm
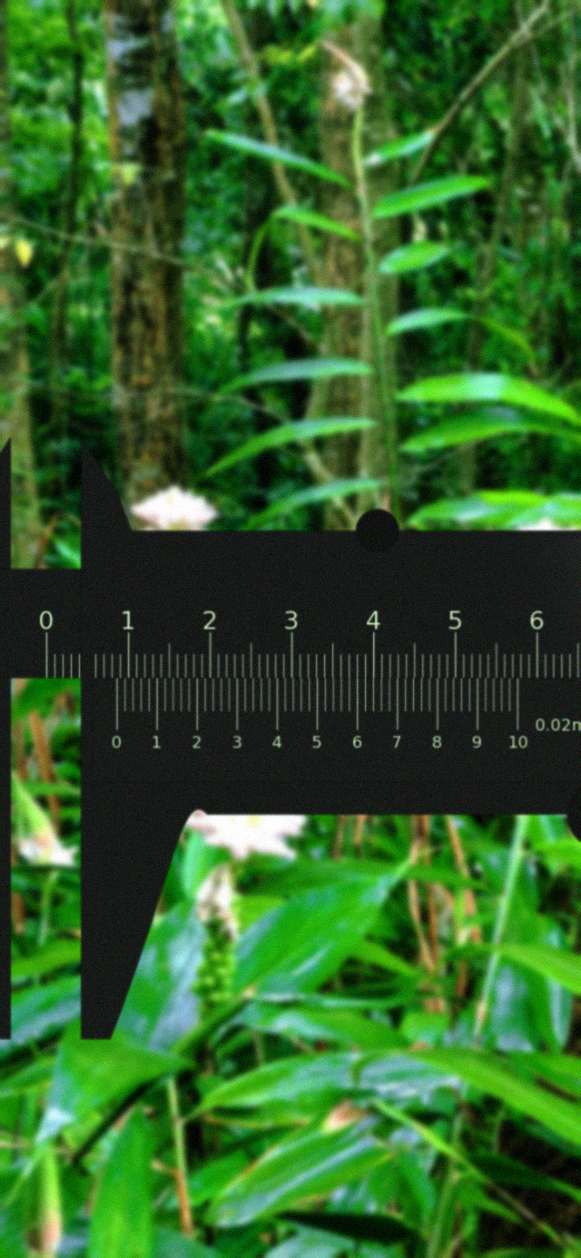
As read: value=8.6 unit=mm
